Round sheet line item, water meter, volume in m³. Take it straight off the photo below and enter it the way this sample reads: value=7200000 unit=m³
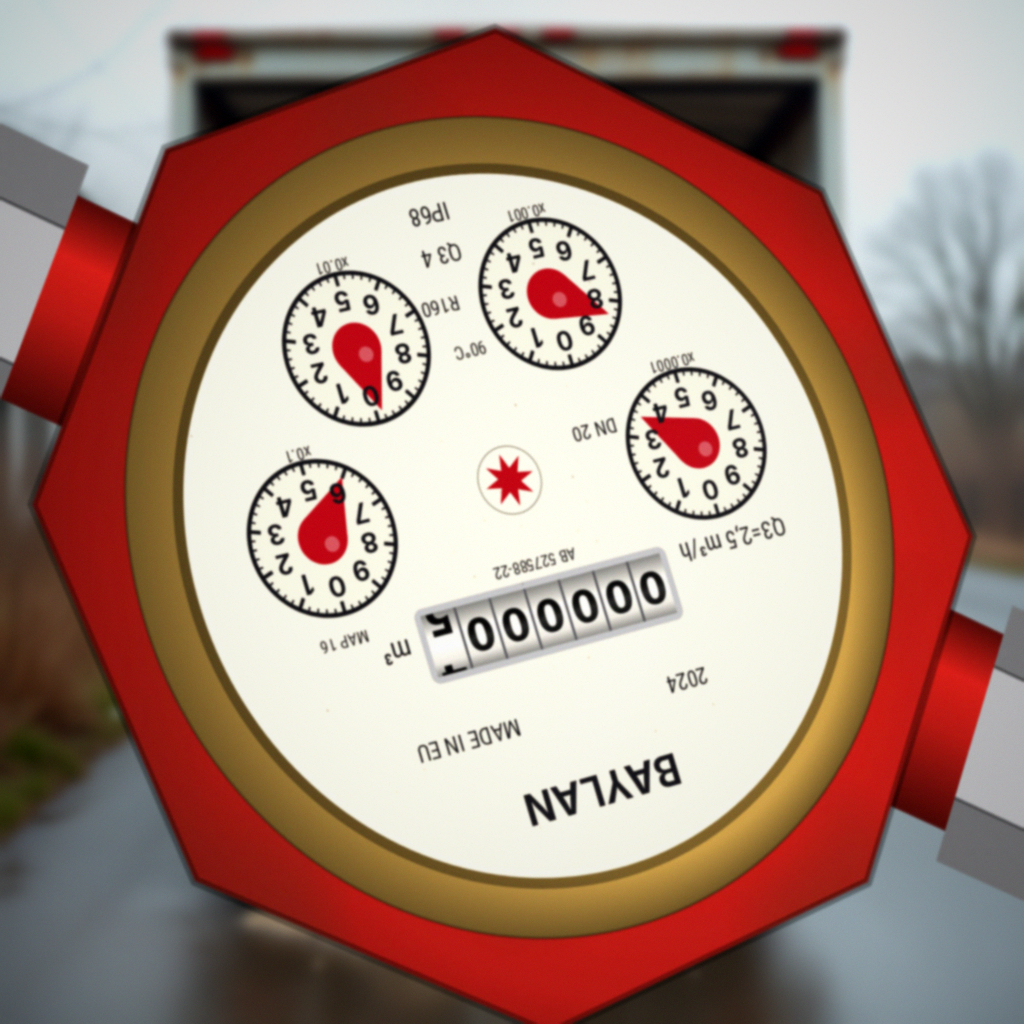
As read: value=4.5983 unit=m³
